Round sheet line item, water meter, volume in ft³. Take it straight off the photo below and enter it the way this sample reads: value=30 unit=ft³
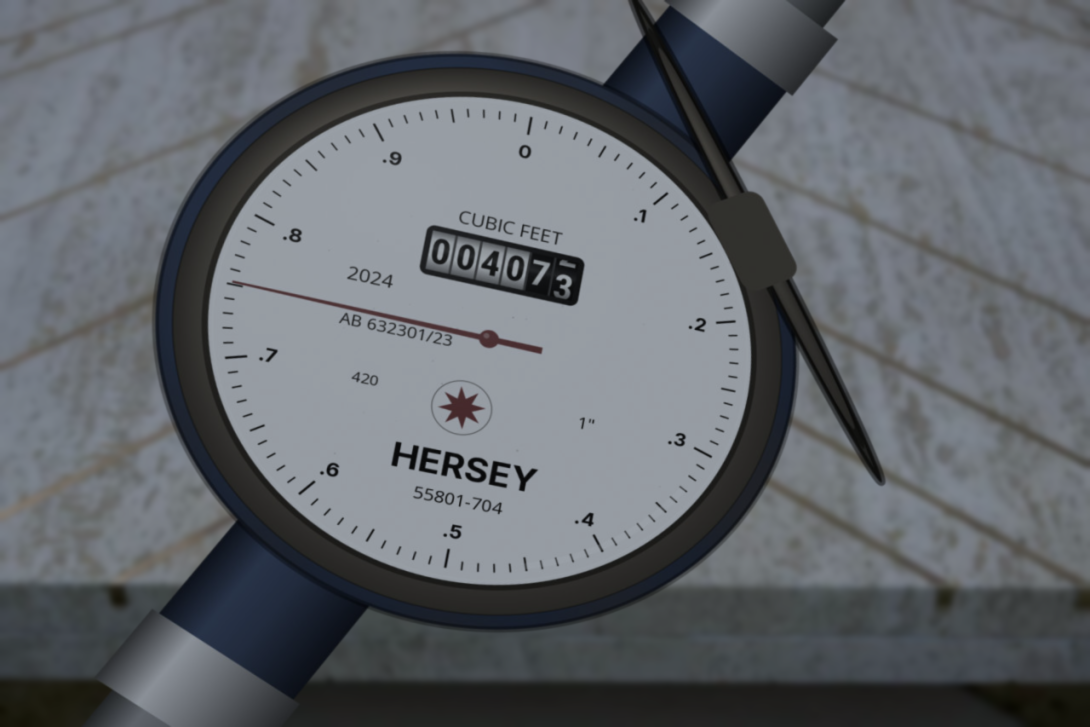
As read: value=4072.75 unit=ft³
